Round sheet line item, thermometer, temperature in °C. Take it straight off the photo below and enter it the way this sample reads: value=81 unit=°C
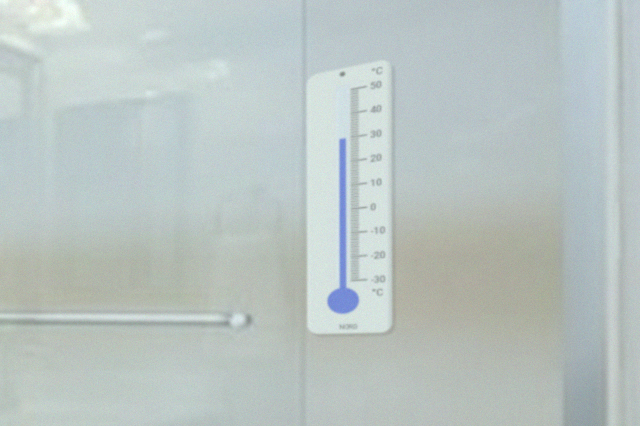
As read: value=30 unit=°C
